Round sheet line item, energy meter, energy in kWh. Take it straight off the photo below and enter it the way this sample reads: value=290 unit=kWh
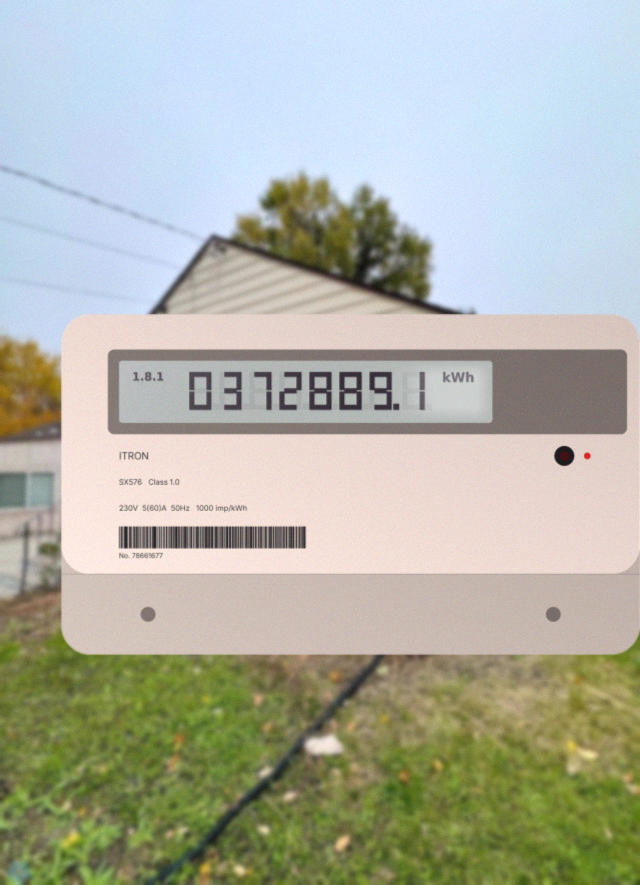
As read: value=372889.1 unit=kWh
